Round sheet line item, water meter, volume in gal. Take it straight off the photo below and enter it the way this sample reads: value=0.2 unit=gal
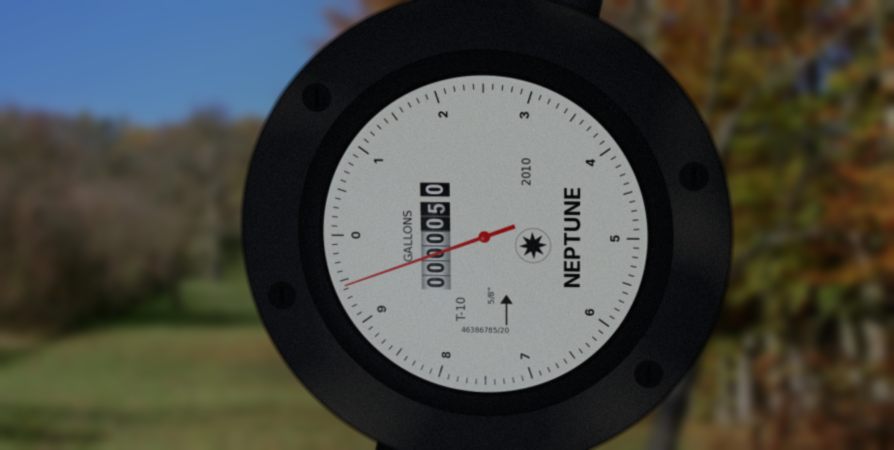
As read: value=49.4 unit=gal
